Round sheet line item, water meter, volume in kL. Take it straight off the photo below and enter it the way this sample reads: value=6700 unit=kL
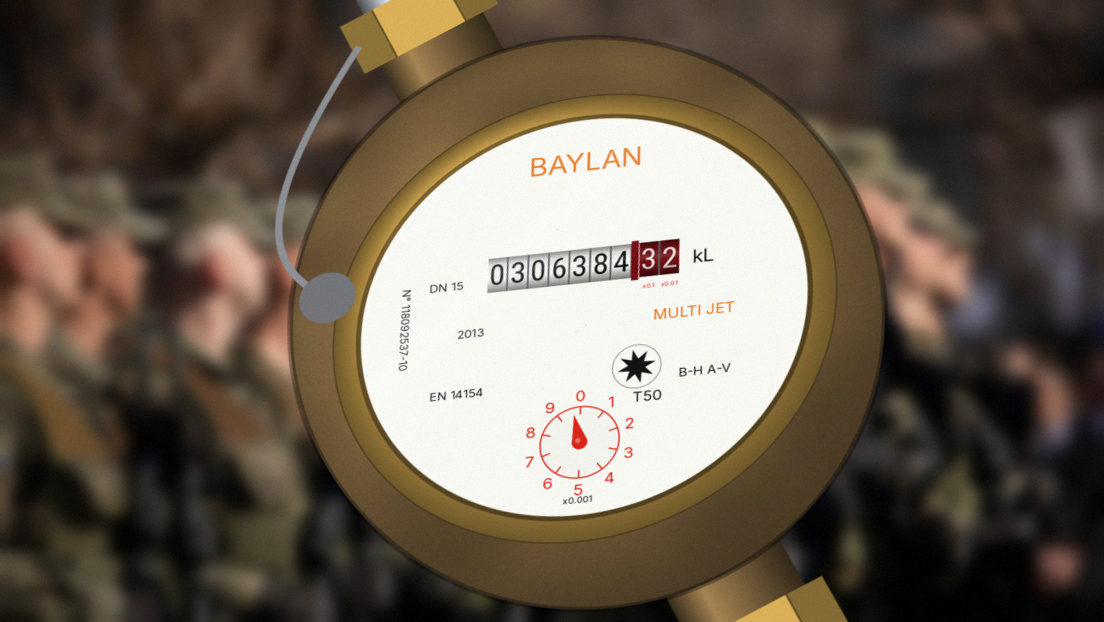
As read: value=306384.319 unit=kL
